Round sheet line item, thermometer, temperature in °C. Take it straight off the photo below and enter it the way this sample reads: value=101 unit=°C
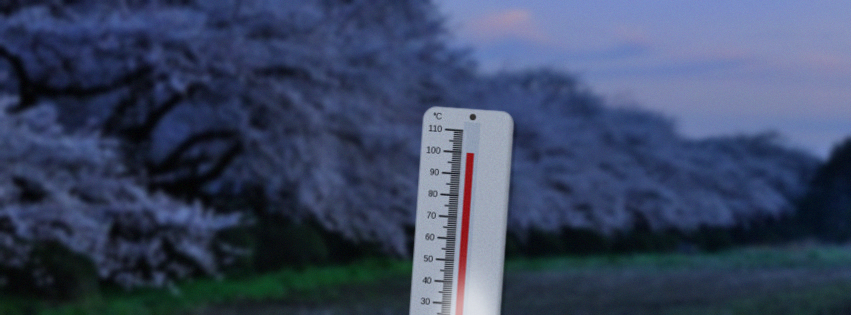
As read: value=100 unit=°C
